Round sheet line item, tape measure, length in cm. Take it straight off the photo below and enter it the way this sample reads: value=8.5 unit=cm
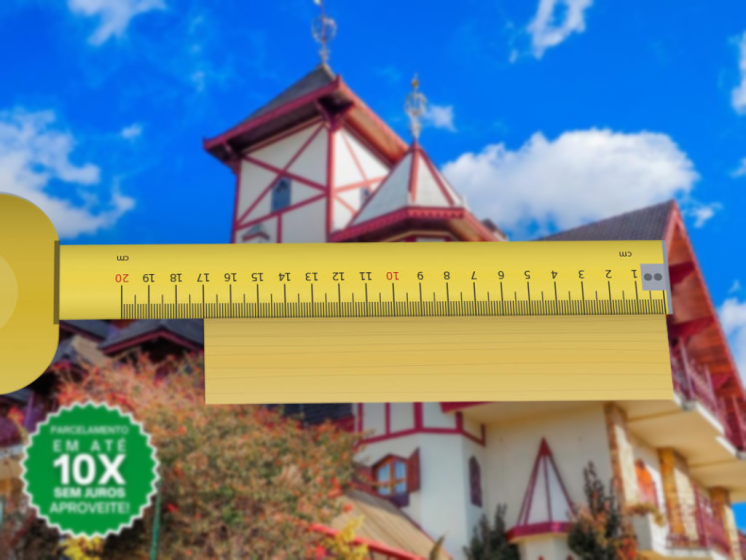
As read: value=17 unit=cm
